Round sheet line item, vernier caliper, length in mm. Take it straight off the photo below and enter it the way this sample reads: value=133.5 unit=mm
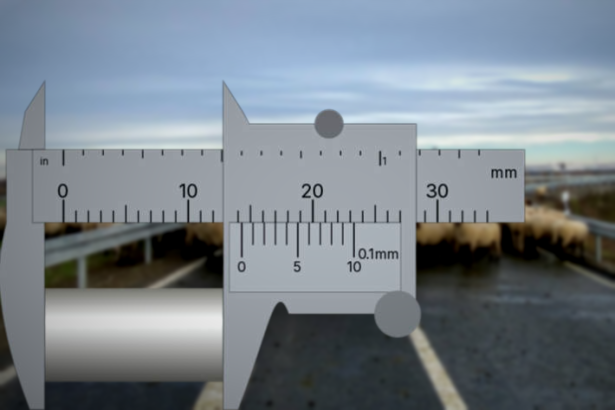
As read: value=14.3 unit=mm
